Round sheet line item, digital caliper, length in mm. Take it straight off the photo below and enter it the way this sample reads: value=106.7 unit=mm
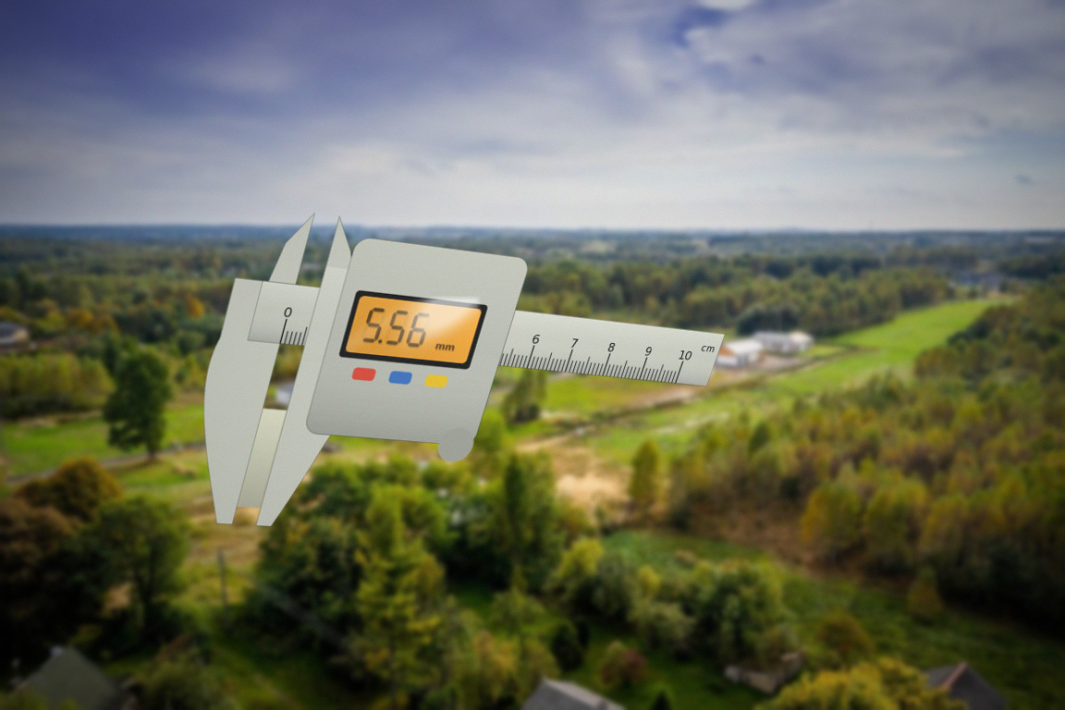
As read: value=5.56 unit=mm
